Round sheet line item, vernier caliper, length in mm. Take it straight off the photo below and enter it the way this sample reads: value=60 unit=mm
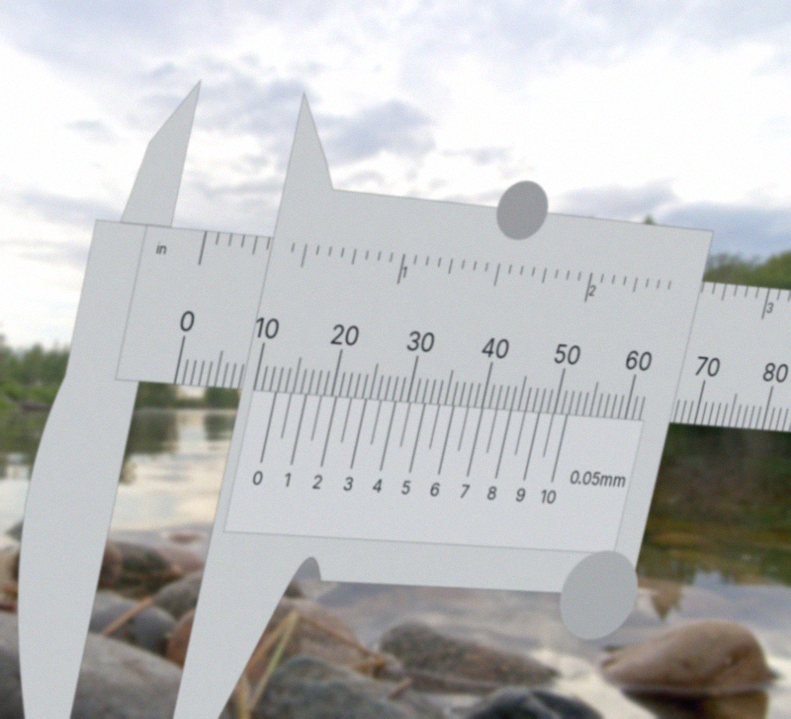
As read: value=12.8 unit=mm
